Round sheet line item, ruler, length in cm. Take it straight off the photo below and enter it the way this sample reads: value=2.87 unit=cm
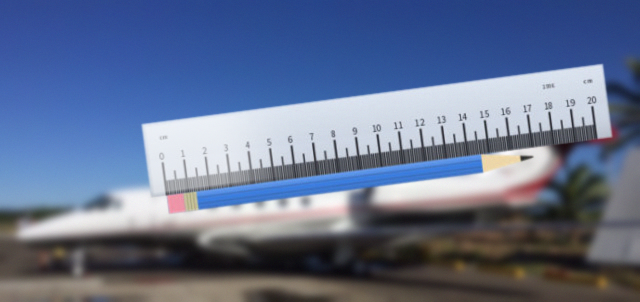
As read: value=17 unit=cm
